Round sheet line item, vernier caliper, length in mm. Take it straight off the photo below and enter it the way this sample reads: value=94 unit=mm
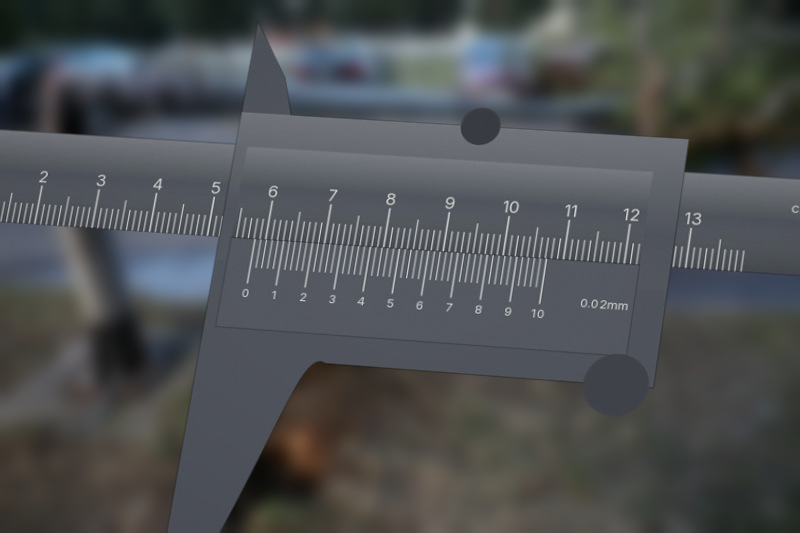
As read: value=58.2 unit=mm
